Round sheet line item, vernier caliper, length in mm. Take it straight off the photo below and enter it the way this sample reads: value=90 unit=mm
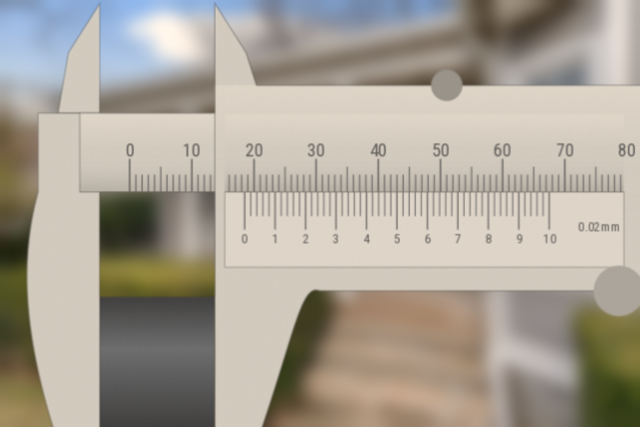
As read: value=18.5 unit=mm
